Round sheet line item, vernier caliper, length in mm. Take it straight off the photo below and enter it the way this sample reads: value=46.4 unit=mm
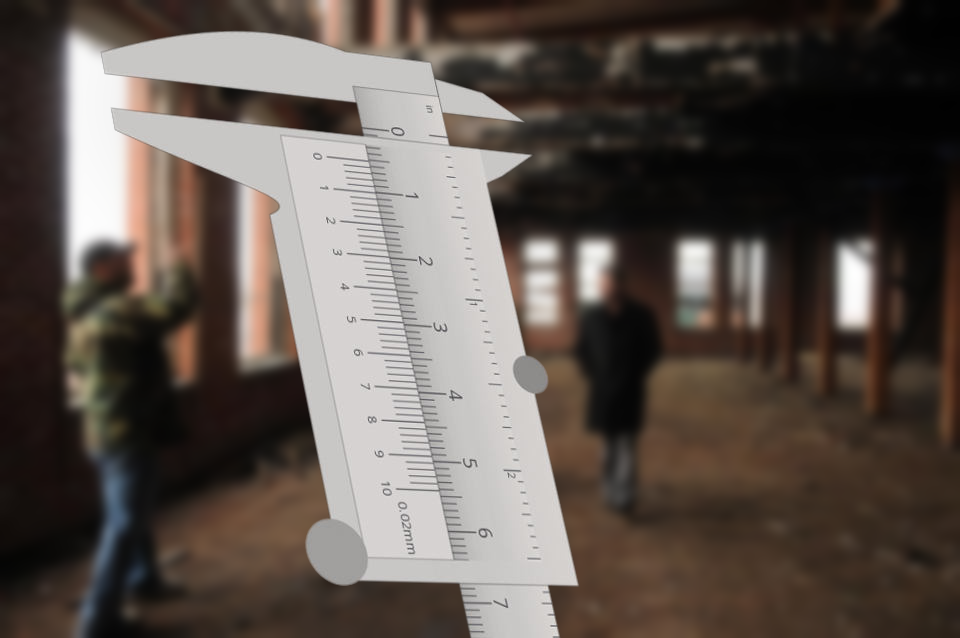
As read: value=5.2 unit=mm
